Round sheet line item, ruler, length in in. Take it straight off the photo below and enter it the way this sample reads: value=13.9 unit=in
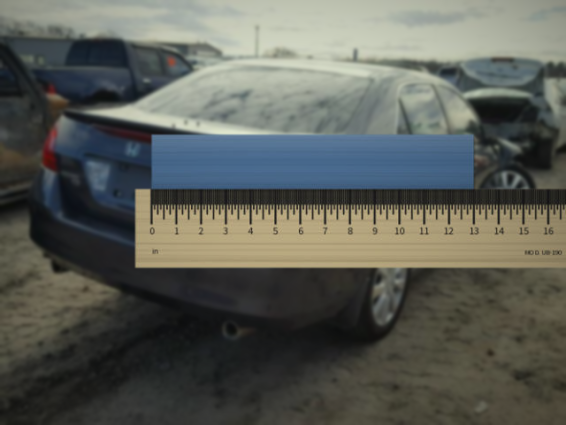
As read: value=13 unit=in
